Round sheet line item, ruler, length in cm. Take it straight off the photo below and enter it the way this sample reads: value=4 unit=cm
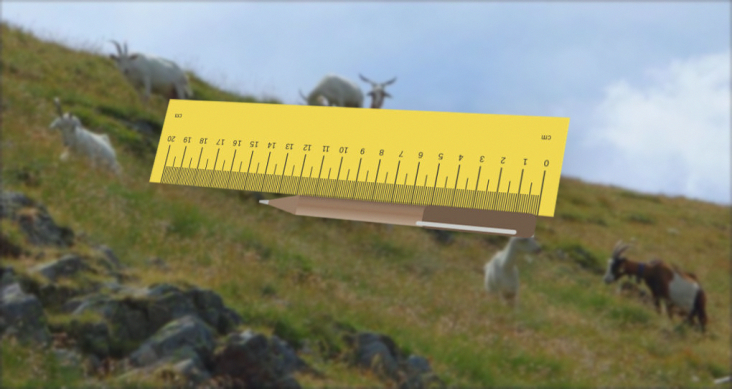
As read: value=14 unit=cm
